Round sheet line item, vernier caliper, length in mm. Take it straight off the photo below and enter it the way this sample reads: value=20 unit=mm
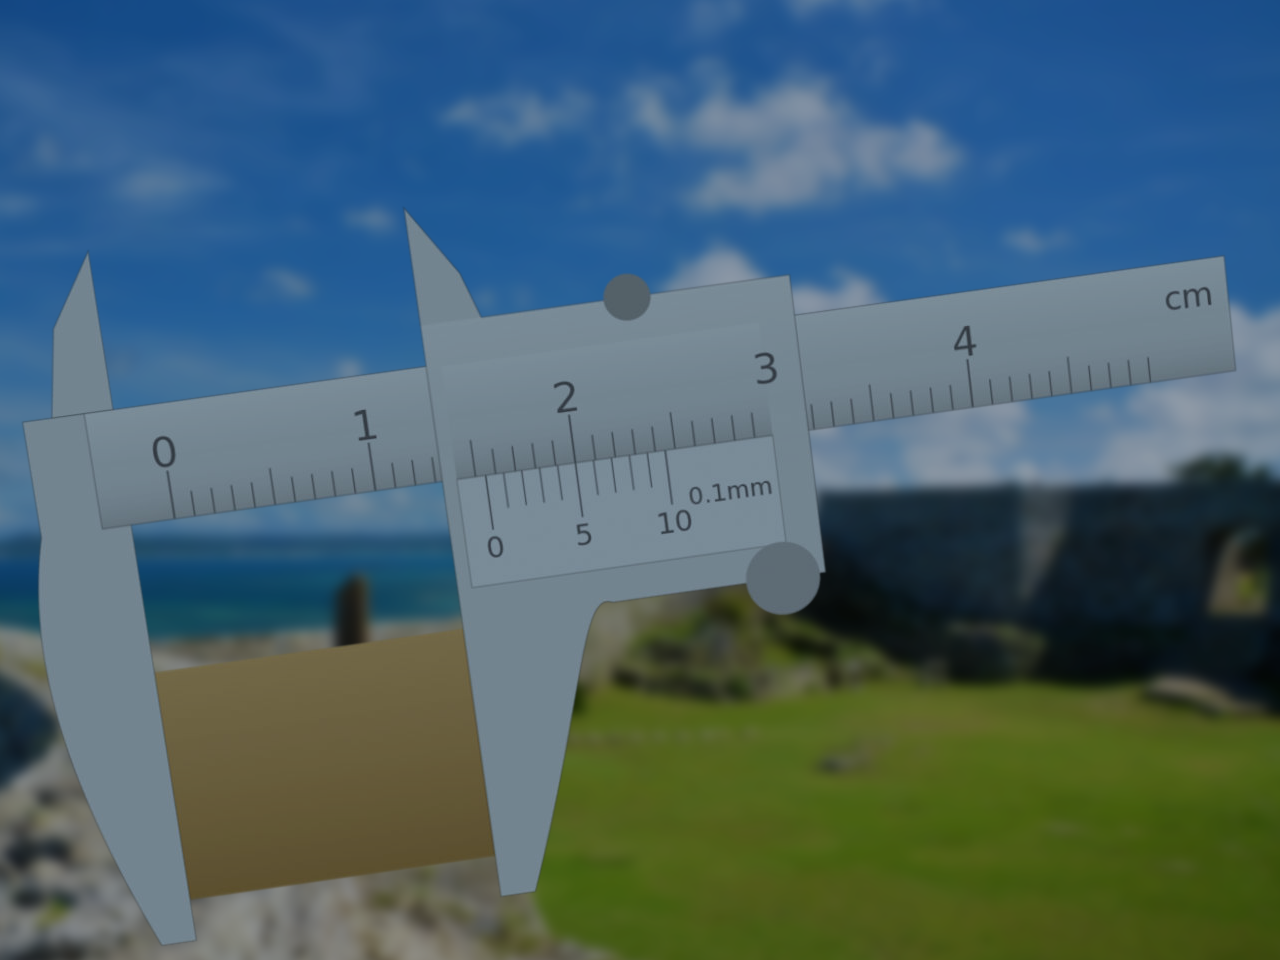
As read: value=15.5 unit=mm
